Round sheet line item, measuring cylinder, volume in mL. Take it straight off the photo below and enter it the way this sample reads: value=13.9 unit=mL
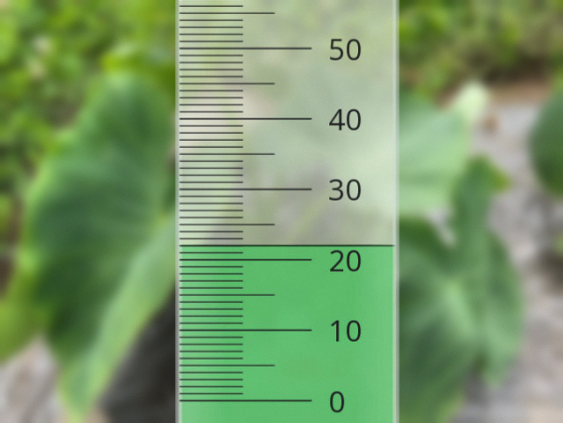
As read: value=22 unit=mL
